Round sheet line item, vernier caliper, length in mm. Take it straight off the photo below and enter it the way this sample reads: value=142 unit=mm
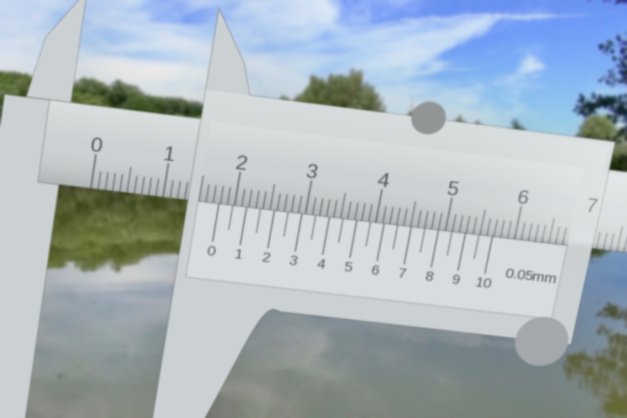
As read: value=17.8 unit=mm
